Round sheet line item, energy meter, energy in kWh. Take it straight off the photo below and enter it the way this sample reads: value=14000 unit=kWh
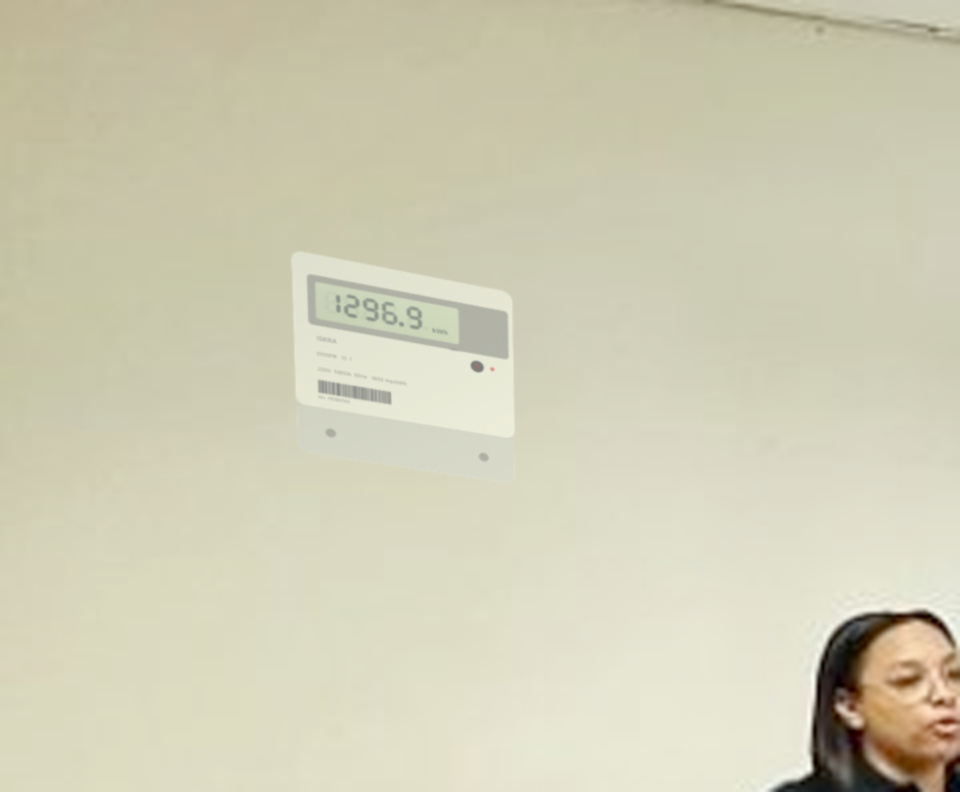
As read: value=1296.9 unit=kWh
